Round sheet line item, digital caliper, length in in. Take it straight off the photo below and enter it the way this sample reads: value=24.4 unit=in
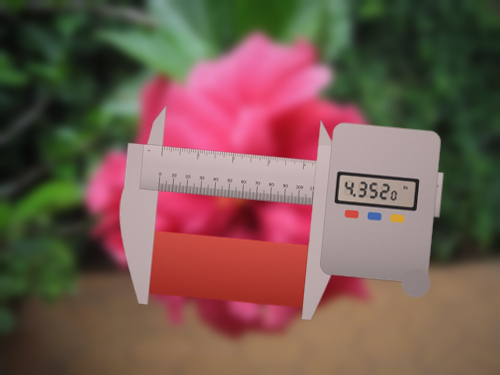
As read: value=4.3520 unit=in
